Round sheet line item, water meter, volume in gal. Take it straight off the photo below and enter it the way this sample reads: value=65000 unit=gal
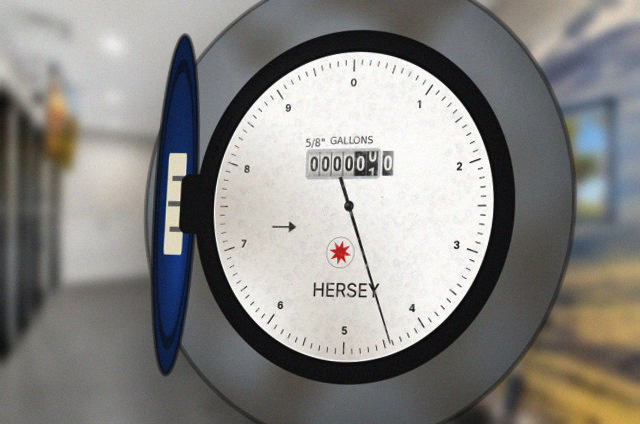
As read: value=4.4 unit=gal
